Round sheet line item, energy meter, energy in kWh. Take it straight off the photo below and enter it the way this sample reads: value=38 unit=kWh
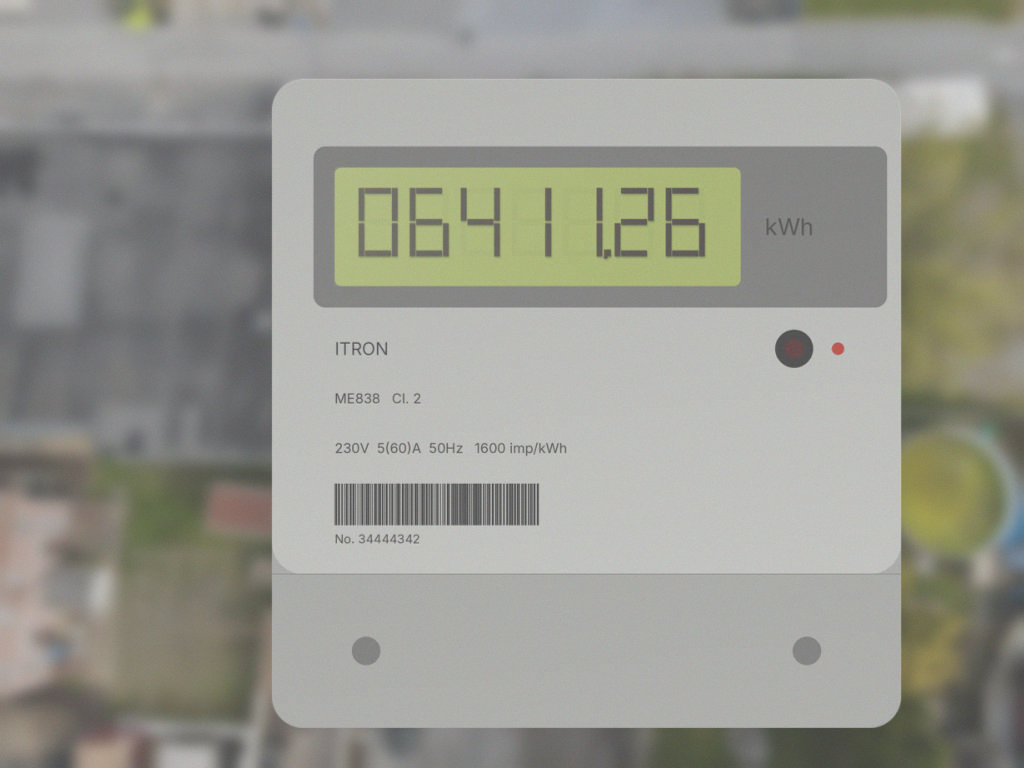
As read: value=6411.26 unit=kWh
